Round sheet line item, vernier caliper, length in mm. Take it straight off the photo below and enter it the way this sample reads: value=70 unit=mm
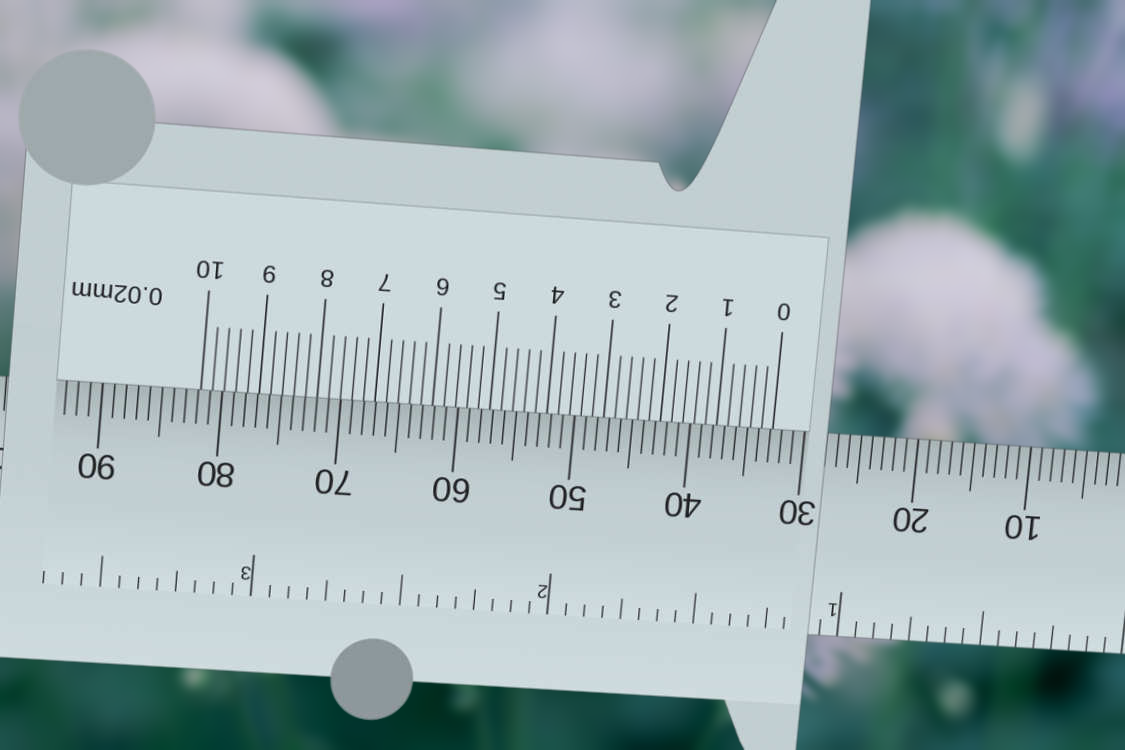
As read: value=32.8 unit=mm
